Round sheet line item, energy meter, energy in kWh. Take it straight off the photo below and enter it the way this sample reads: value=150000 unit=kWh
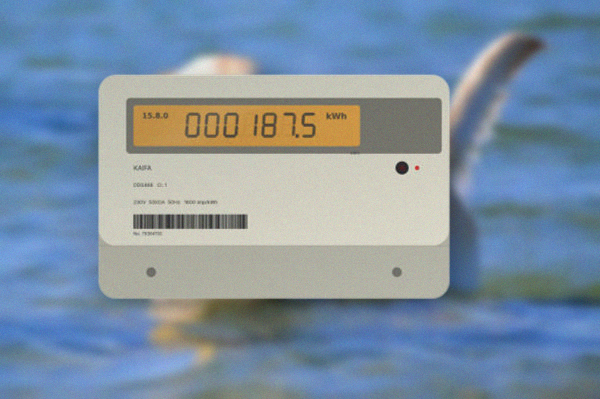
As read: value=187.5 unit=kWh
